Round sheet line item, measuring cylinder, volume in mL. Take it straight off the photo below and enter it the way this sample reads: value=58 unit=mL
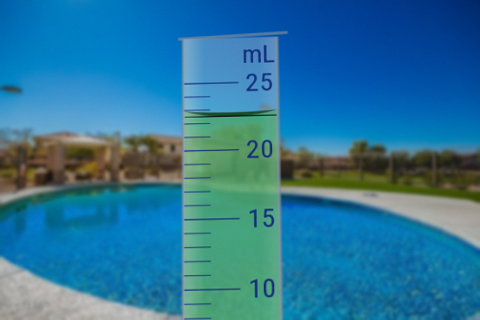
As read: value=22.5 unit=mL
